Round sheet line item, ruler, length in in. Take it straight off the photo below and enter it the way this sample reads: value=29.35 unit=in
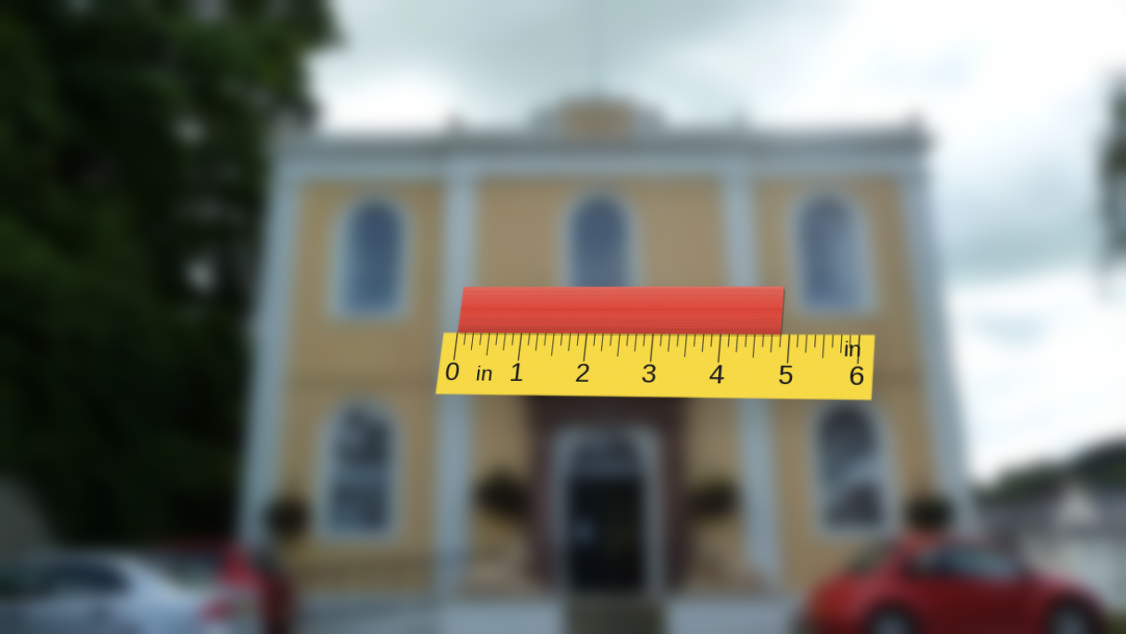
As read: value=4.875 unit=in
